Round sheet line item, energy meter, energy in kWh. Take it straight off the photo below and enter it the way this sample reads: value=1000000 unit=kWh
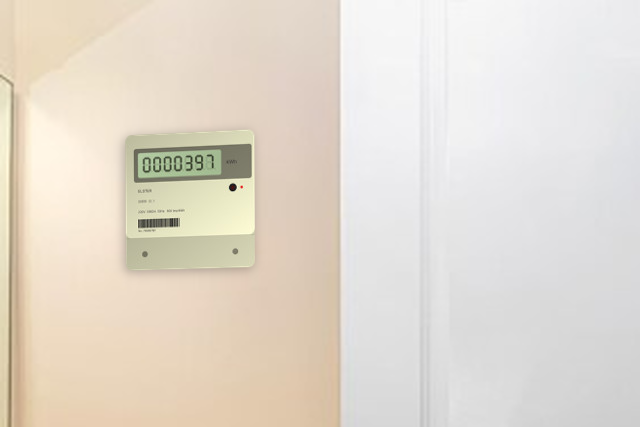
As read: value=397 unit=kWh
